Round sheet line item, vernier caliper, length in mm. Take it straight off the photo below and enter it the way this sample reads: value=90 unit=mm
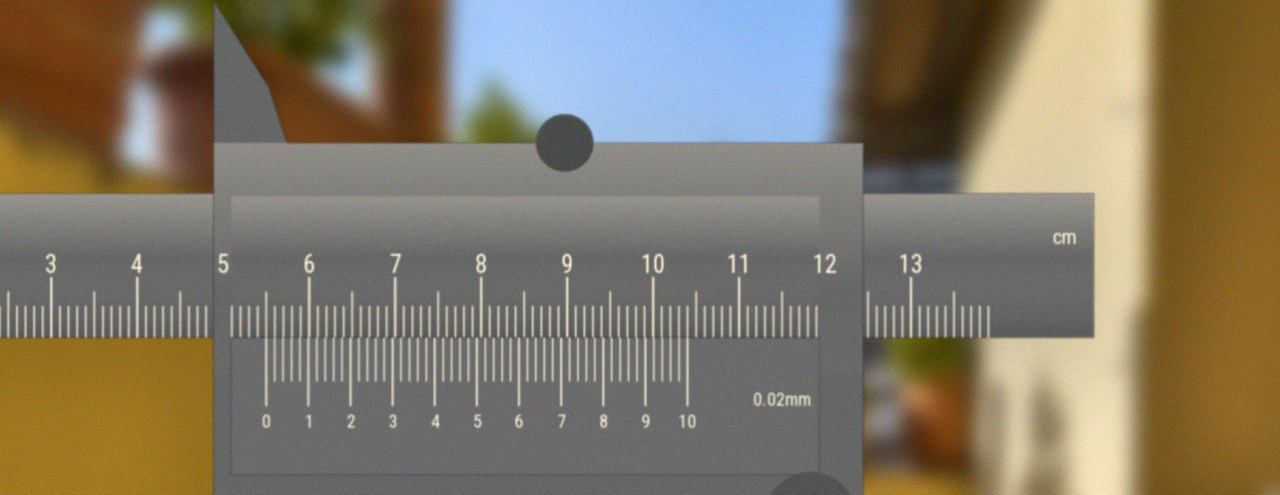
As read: value=55.0 unit=mm
